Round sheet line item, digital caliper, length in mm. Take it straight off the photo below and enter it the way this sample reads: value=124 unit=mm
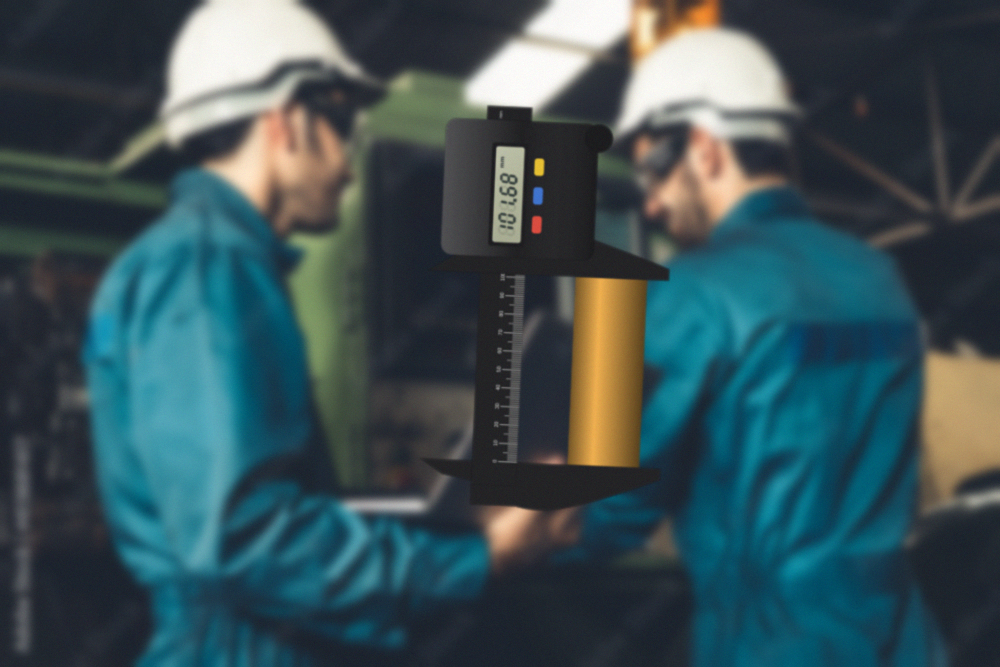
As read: value=101.68 unit=mm
